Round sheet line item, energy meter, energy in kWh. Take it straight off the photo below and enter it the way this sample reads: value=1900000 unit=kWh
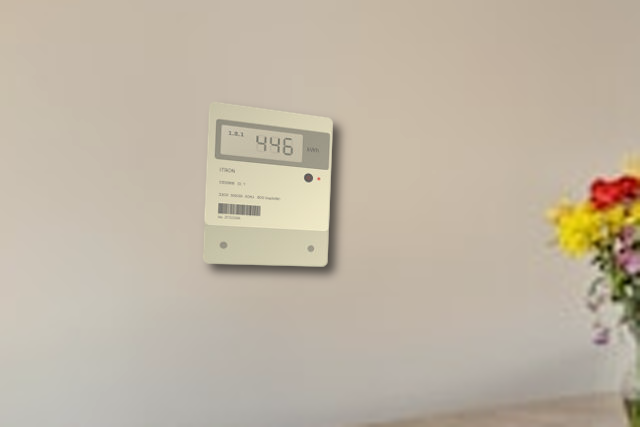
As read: value=446 unit=kWh
